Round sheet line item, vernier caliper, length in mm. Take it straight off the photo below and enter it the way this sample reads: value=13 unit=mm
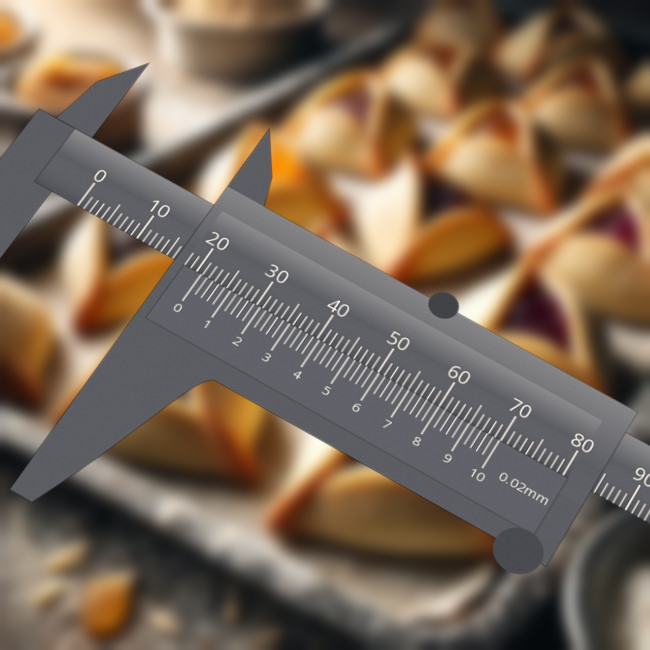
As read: value=20.8 unit=mm
